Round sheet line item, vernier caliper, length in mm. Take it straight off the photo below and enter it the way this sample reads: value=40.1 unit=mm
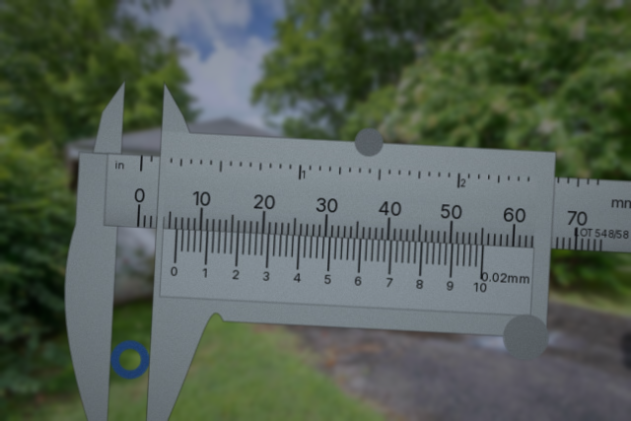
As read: value=6.2 unit=mm
